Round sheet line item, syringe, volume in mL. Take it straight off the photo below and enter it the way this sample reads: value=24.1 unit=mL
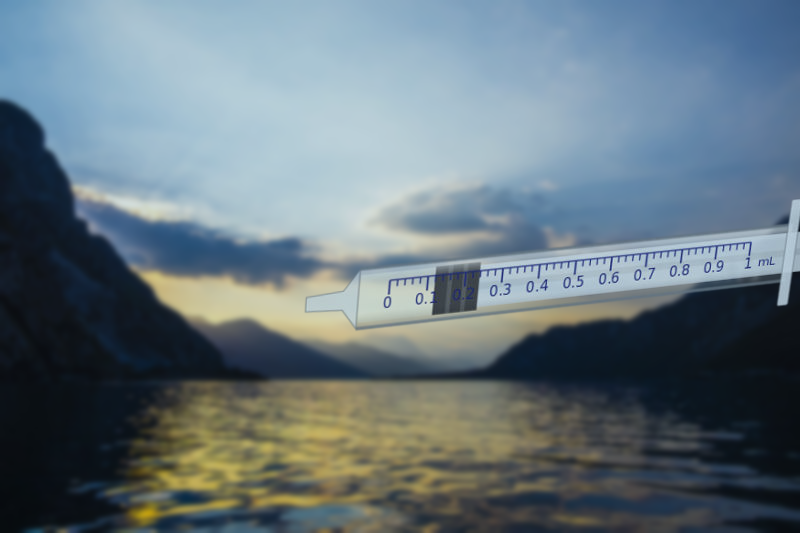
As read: value=0.12 unit=mL
